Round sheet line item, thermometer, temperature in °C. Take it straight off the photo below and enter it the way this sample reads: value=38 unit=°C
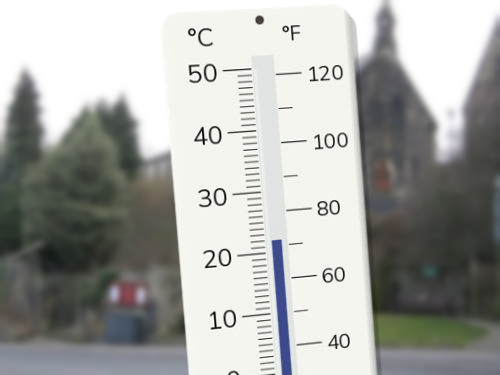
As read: value=22 unit=°C
